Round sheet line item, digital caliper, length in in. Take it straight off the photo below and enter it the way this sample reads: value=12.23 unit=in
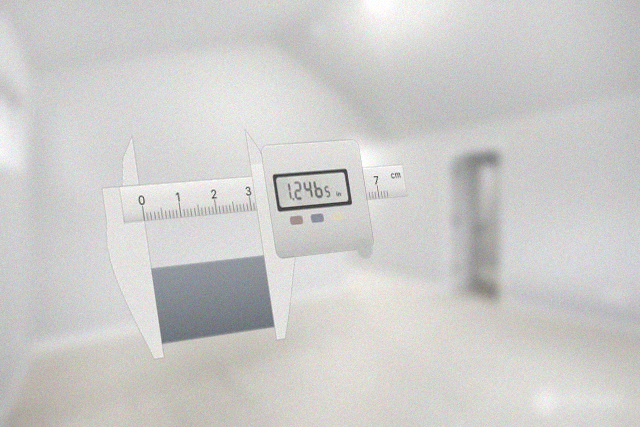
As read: value=1.2465 unit=in
